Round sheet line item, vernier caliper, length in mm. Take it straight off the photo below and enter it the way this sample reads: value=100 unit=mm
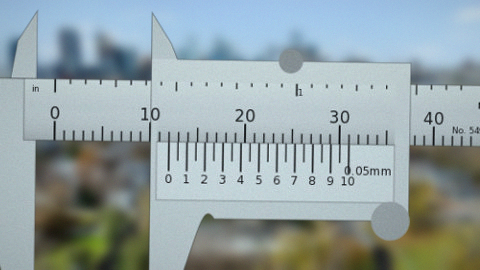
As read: value=12.0 unit=mm
